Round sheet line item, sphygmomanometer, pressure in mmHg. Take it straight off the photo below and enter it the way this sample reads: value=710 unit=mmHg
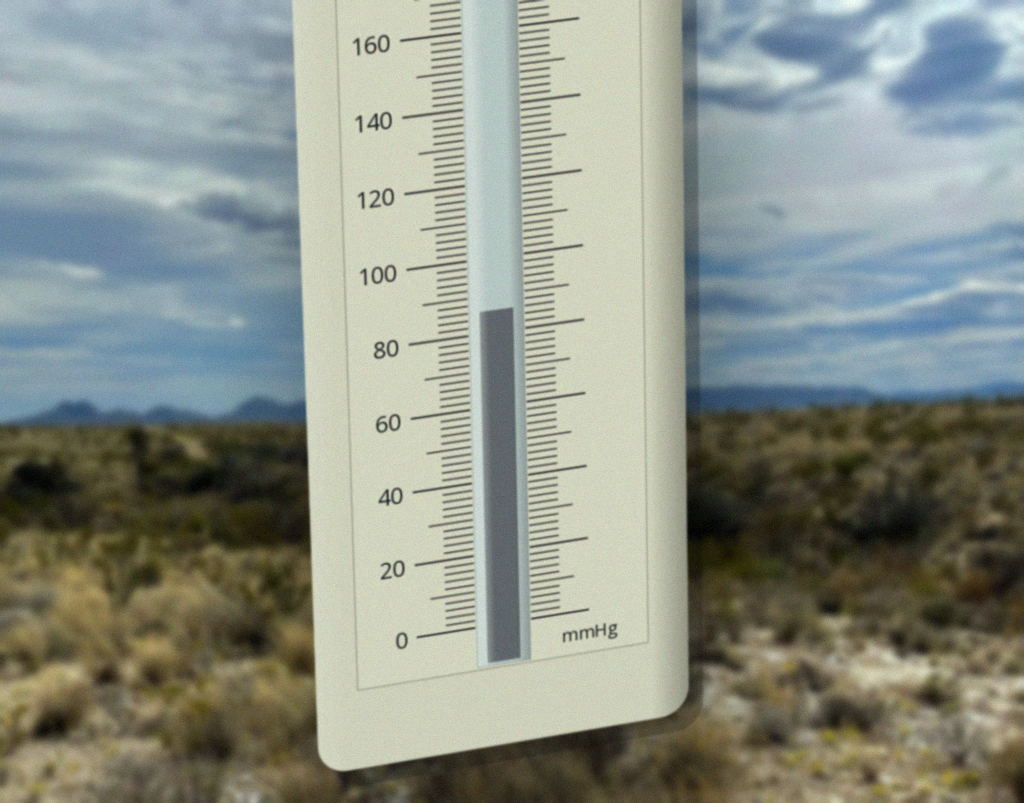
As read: value=86 unit=mmHg
